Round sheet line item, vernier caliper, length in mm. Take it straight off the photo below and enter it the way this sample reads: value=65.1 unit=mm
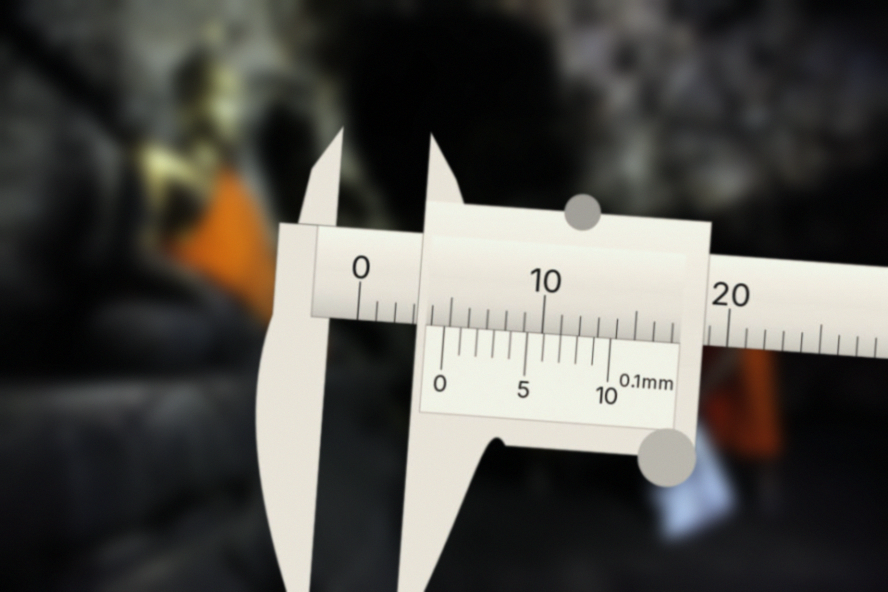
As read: value=4.7 unit=mm
